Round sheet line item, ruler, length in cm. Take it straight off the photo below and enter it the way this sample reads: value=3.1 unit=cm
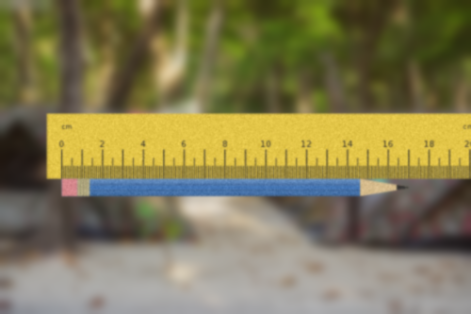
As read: value=17 unit=cm
